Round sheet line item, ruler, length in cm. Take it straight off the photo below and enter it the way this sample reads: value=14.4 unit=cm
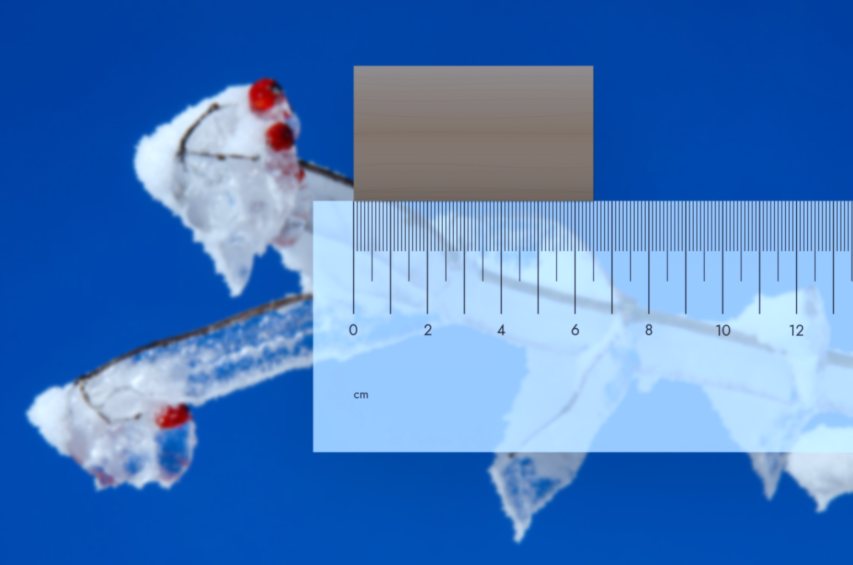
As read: value=6.5 unit=cm
